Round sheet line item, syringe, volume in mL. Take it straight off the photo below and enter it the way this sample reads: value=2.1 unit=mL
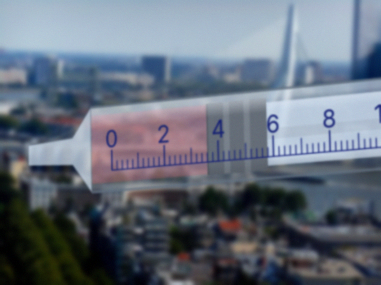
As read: value=3.6 unit=mL
